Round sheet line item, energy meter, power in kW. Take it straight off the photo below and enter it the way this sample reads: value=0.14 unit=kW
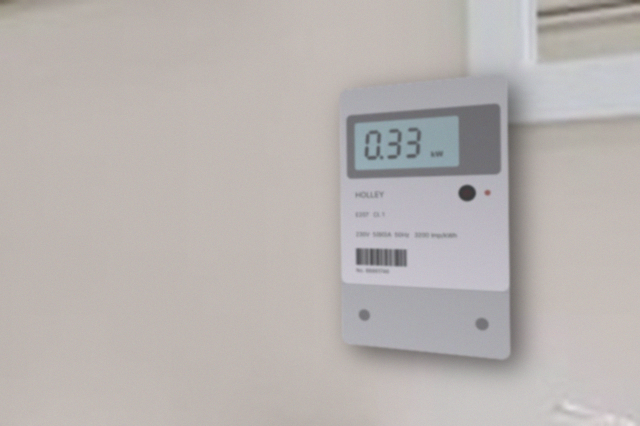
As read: value=0.33 unit=kW
